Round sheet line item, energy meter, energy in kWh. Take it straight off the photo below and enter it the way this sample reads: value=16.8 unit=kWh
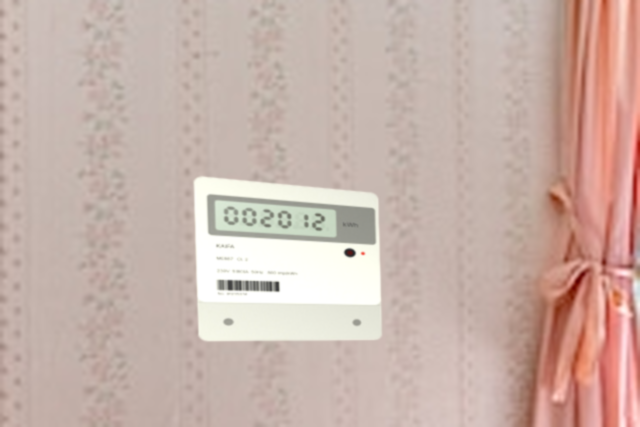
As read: value=2012 unit=kWh
